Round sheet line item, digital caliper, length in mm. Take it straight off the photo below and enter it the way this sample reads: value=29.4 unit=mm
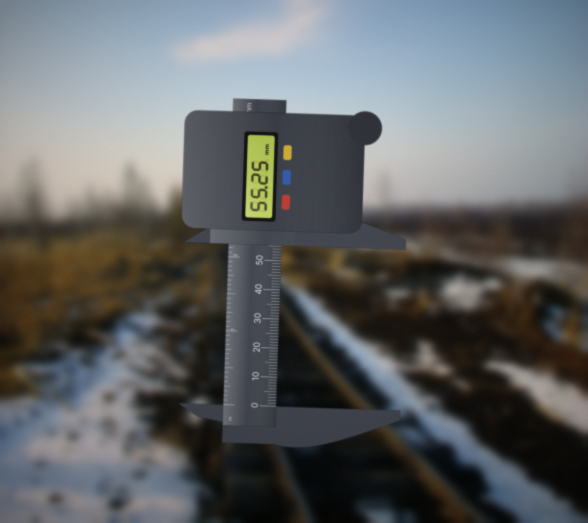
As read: value=55.25 unit=mm
